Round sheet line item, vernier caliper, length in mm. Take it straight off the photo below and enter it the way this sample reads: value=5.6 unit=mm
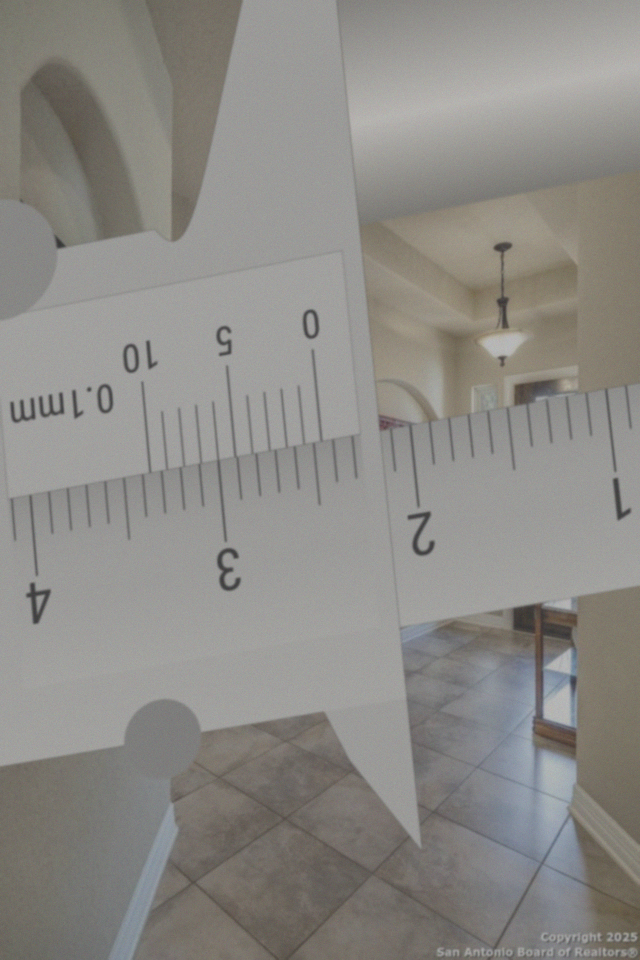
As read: value=24.6 unit=mm
